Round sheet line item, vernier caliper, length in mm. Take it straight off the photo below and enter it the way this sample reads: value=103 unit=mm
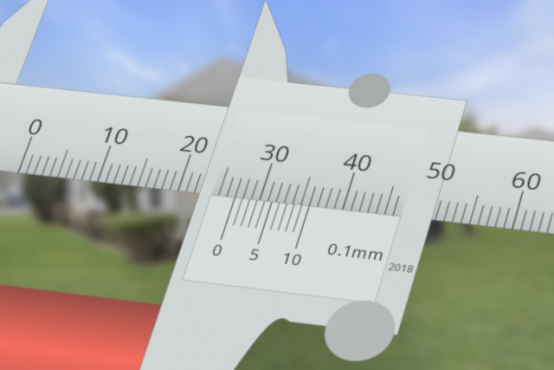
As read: value=27.0 unit=mm
